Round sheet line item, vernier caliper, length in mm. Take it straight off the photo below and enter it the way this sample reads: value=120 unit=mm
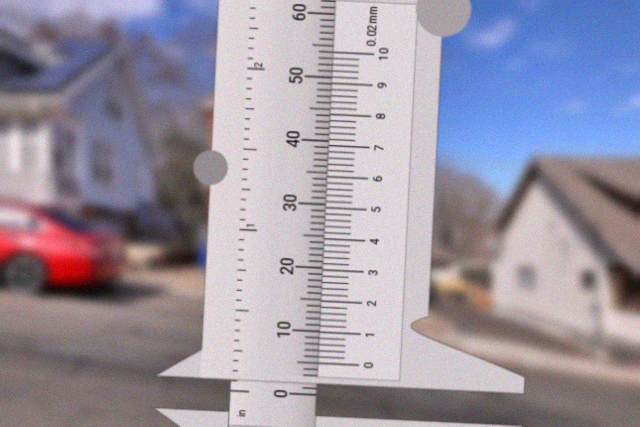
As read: value=5.0 unit=mm
